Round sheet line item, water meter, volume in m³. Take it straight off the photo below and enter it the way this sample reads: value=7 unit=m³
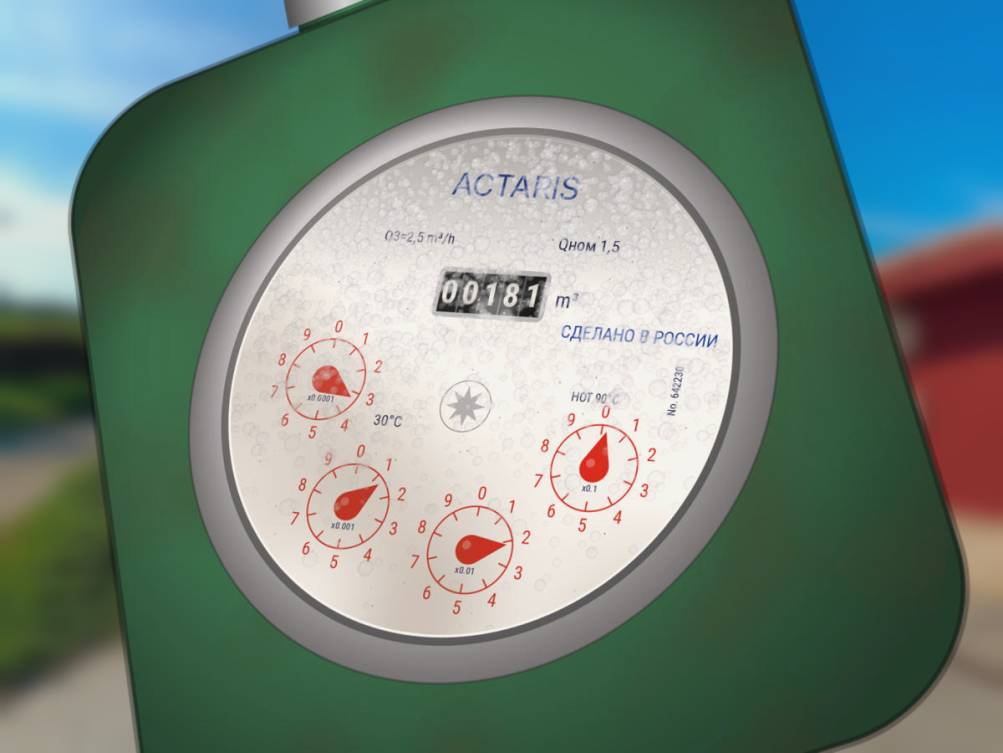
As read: value=181.0213 unit=m³
